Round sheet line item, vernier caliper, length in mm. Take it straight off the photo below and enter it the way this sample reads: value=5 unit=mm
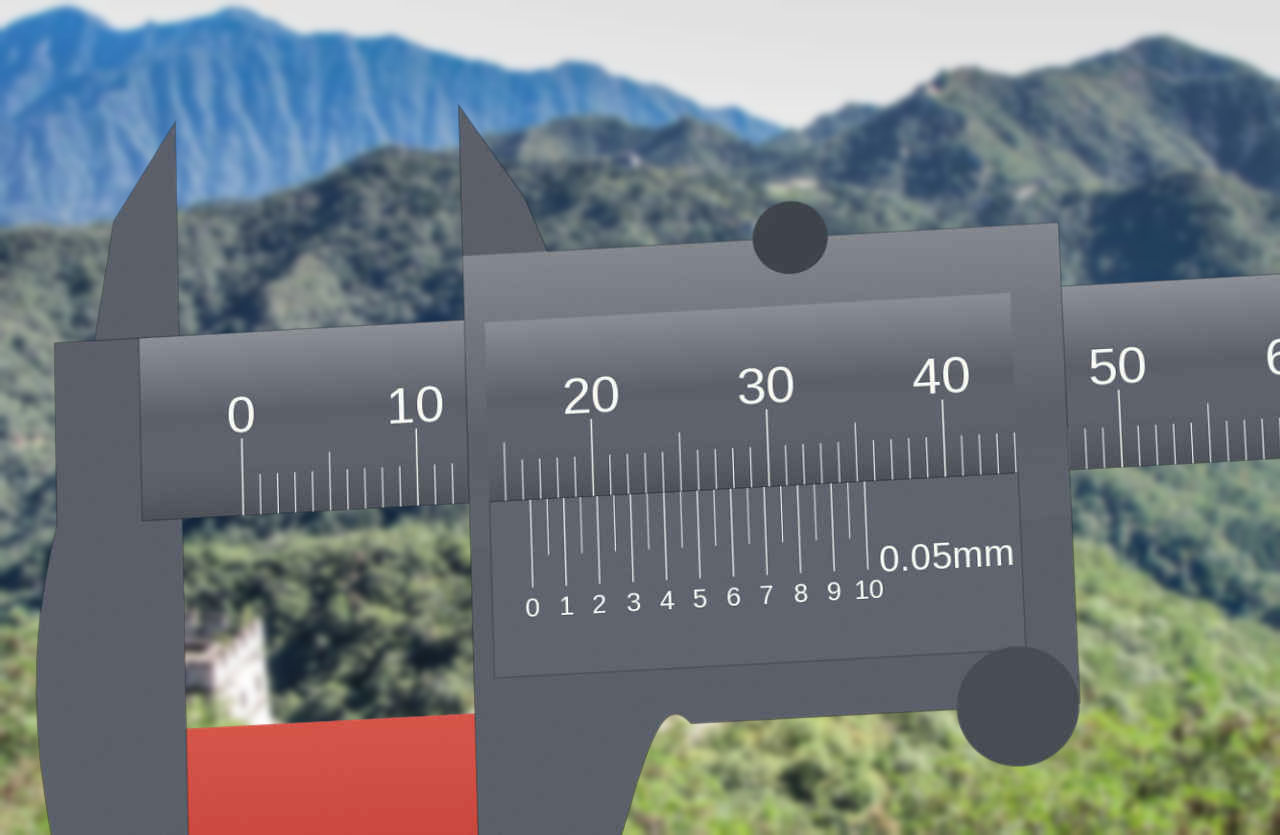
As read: value=16.4 unit=mm
